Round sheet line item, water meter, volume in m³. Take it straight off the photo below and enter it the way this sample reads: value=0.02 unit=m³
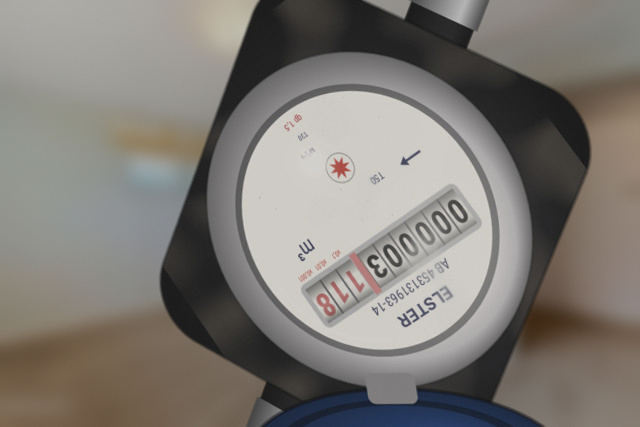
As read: value=3.118 unit=m³
